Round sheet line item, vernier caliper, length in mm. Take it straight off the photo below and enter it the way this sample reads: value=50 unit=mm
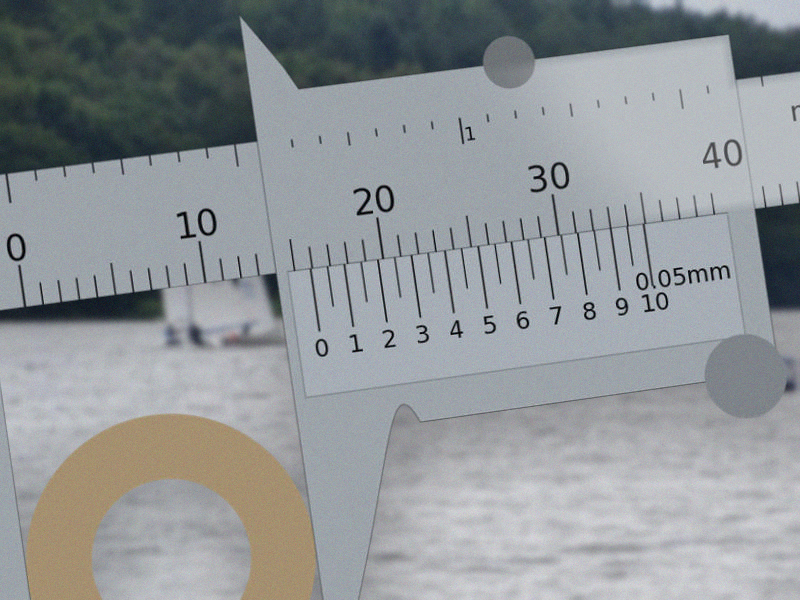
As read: value=15.9 unit=mm
